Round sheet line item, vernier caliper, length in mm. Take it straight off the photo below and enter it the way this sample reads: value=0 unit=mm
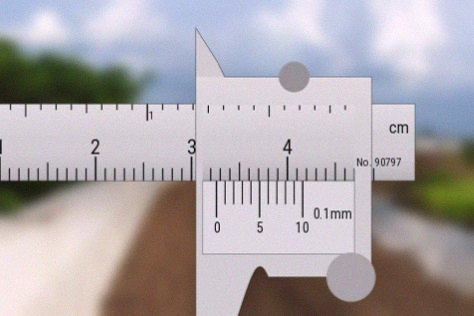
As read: value=32.6 unit=mm
